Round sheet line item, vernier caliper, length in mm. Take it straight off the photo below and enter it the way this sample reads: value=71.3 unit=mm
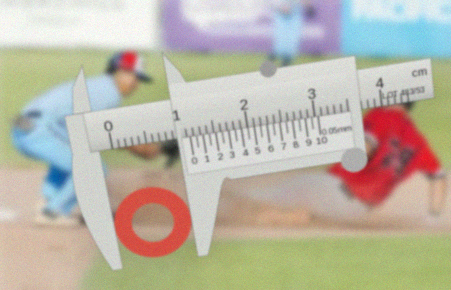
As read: value=11.5 unit=mm
